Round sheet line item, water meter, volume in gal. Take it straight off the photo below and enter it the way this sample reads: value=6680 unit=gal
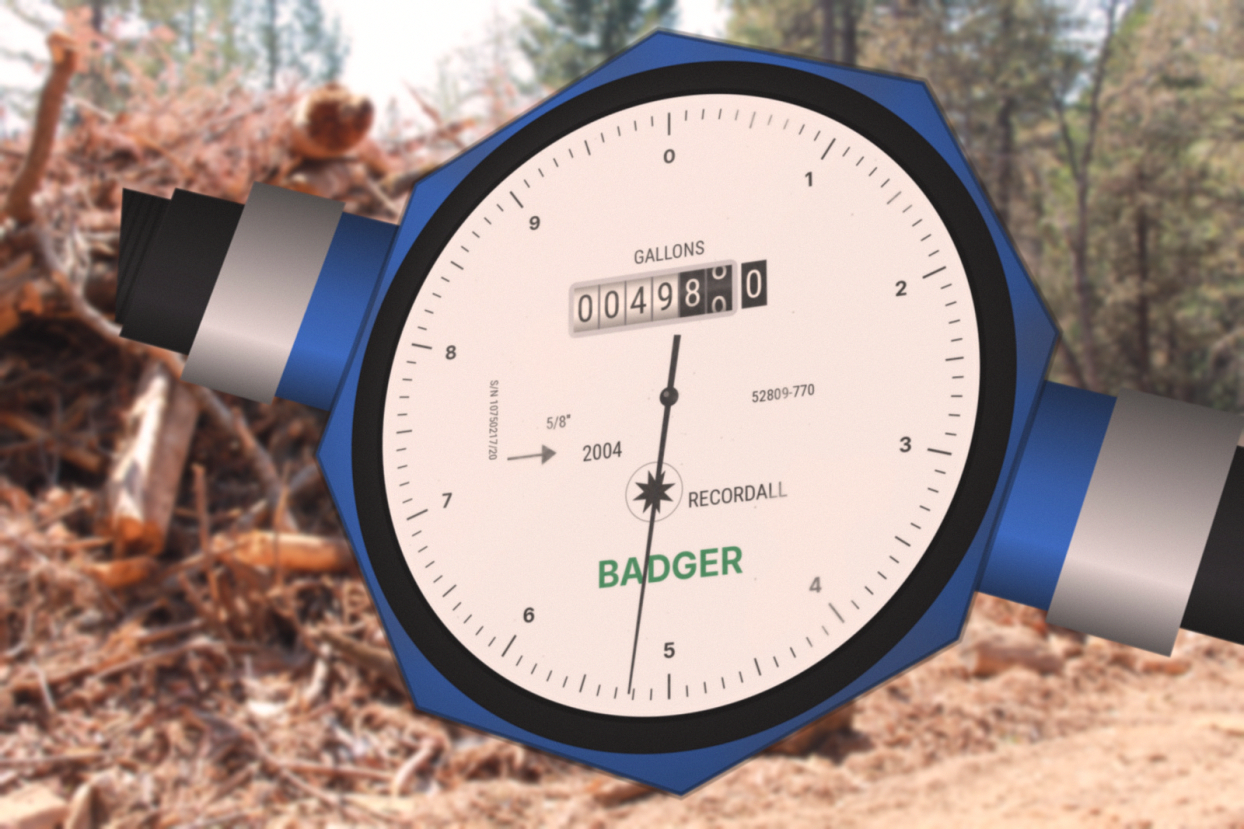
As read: value=49885.2 unit=gal
